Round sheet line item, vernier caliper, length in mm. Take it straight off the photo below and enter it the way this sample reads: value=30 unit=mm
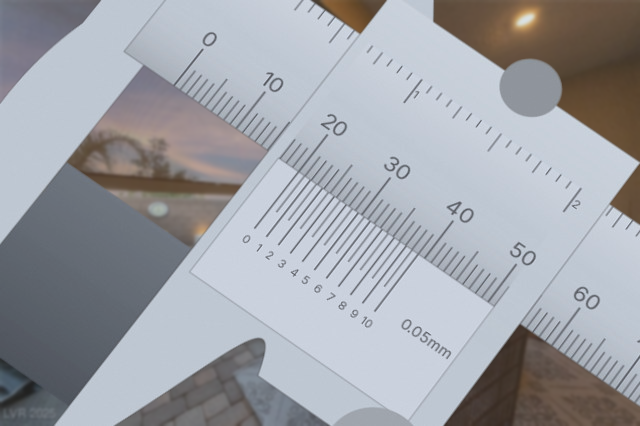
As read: value=20.0 unit=mm
